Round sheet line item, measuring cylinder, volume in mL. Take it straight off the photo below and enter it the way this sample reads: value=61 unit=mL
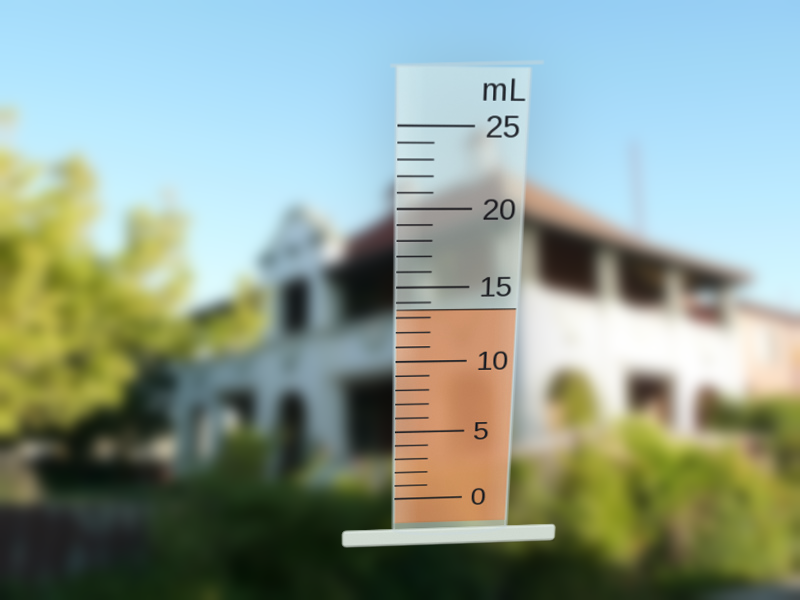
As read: value=13.5 unit=mL
